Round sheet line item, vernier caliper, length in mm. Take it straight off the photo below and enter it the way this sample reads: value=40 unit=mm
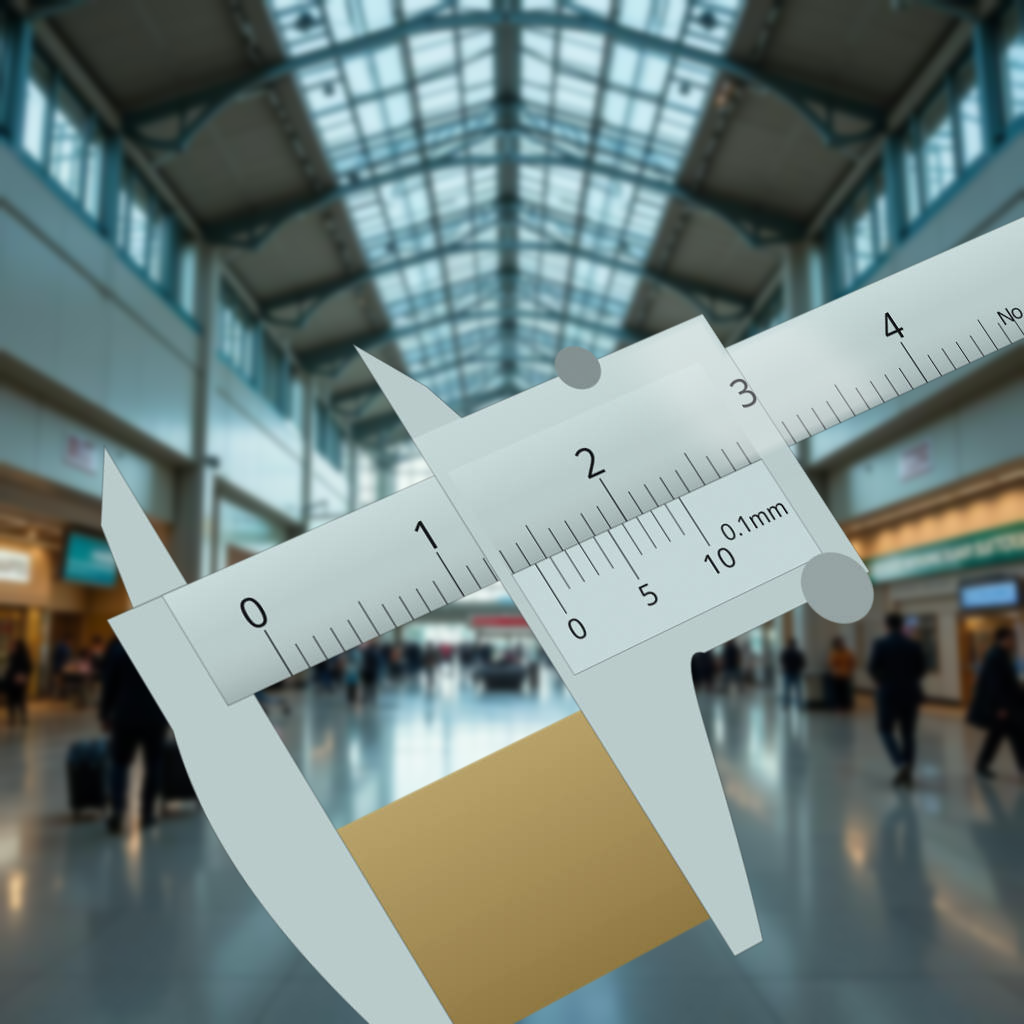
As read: value=14.3 unit=mm
